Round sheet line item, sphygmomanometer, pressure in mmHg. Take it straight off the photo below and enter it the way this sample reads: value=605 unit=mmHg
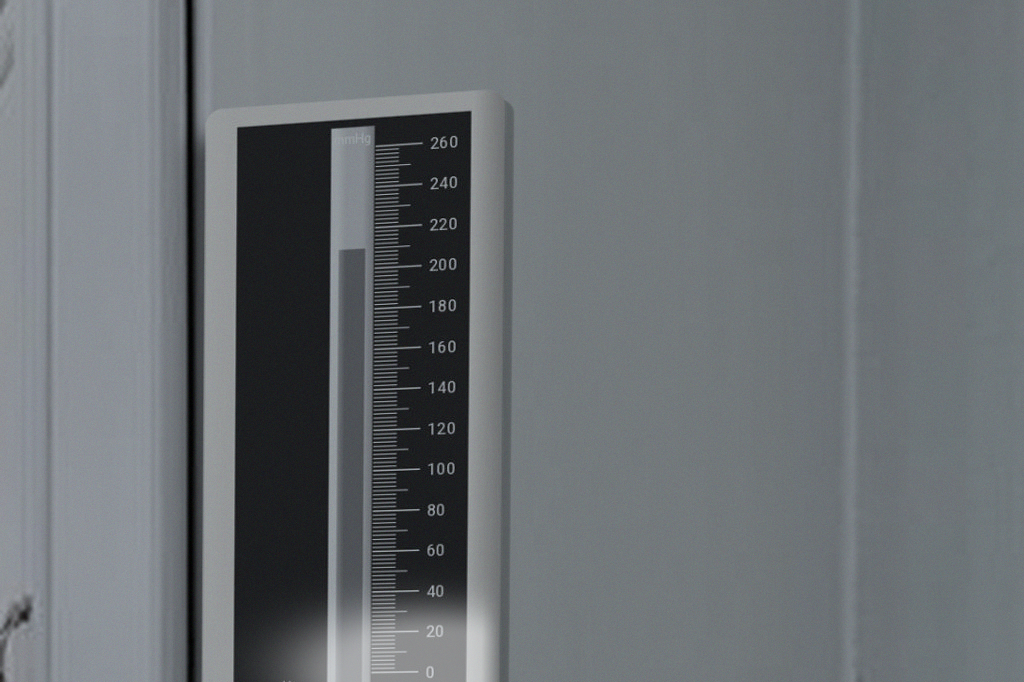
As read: value=210 unit=mmHg
